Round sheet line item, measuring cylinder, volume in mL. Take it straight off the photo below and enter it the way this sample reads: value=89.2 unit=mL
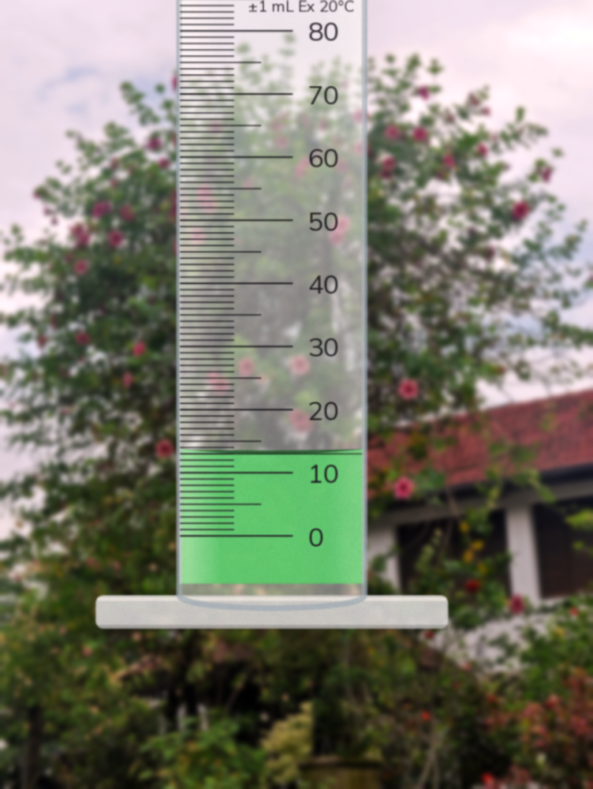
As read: value=13 unit=mL
